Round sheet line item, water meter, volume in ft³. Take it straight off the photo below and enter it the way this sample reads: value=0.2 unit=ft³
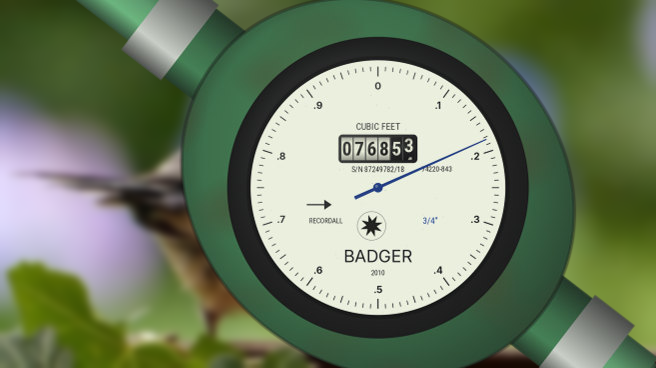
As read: value=76853.18 unit=ft³
